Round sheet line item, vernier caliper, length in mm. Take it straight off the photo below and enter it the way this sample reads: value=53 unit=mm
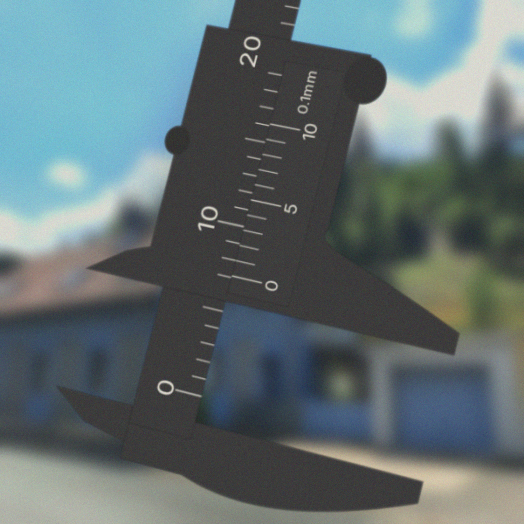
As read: value=7.1 unit=mm
